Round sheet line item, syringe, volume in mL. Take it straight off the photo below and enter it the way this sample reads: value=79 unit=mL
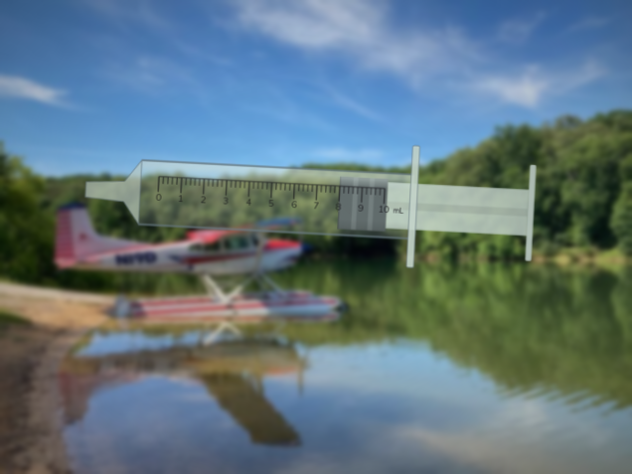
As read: value=8 unit=mL
